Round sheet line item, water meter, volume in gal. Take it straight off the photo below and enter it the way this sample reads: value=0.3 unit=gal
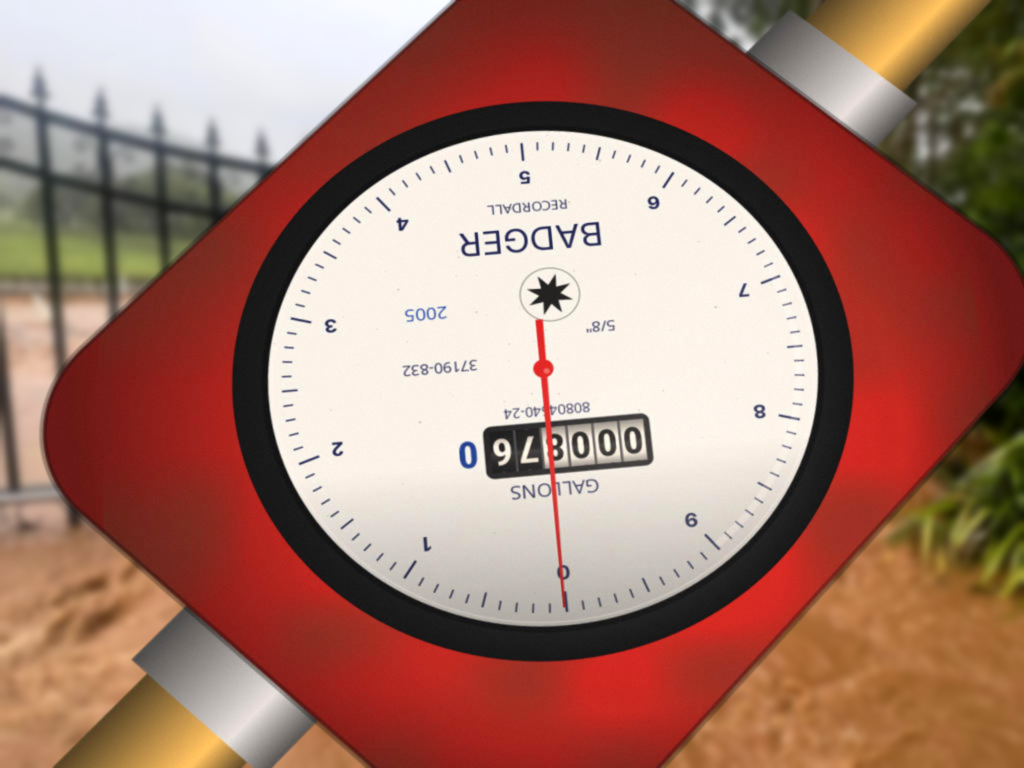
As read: value=8760.0 unit=gal
